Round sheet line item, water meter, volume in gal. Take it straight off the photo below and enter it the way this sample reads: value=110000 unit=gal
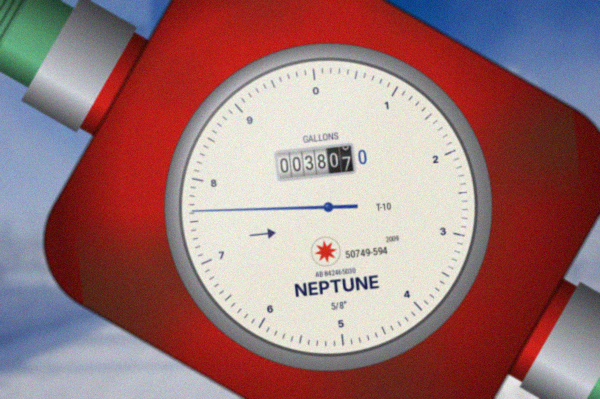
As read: value=38067.6 unit=gal
